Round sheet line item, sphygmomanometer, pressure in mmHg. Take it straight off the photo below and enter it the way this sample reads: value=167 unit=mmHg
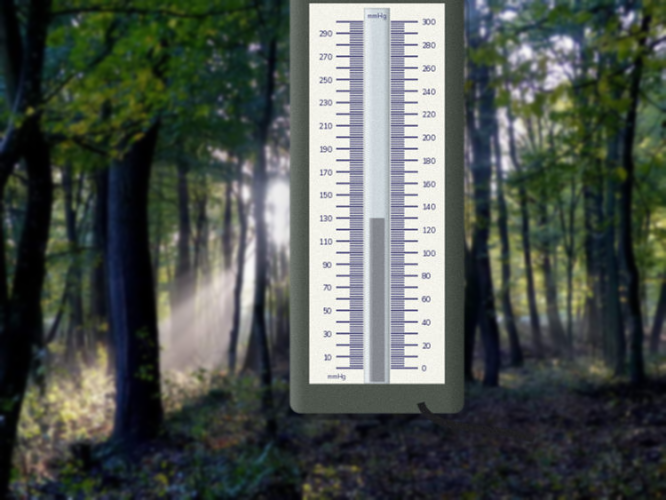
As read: value=130 unit=mmHg
